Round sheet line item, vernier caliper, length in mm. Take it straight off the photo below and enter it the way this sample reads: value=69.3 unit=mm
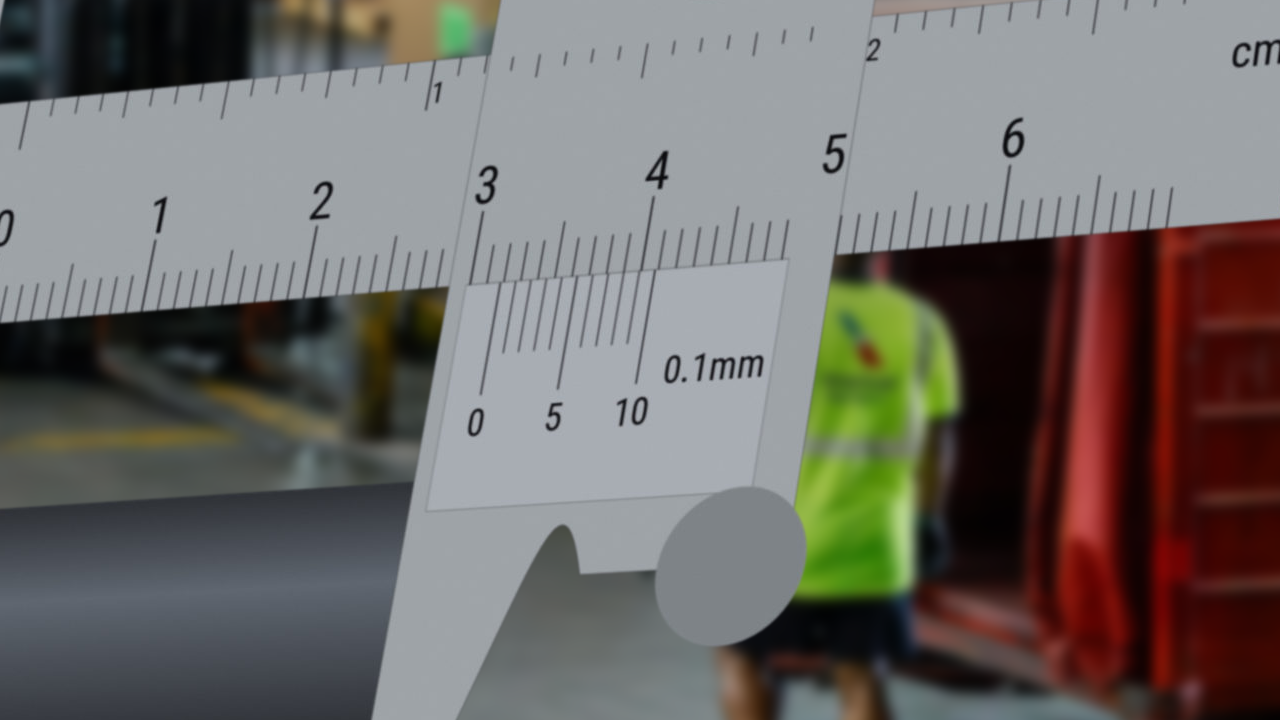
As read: value=31.8 unit=mm
